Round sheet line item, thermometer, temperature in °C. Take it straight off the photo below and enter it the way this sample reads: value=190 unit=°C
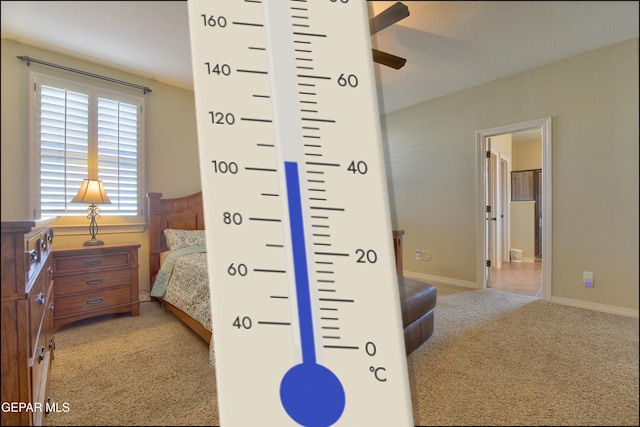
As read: value=40 unit=°C
